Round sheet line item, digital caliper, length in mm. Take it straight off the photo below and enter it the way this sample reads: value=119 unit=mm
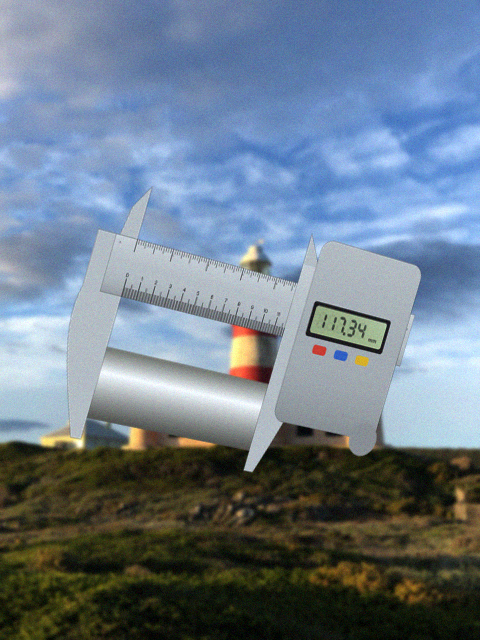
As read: value=117.34 unit=mm
